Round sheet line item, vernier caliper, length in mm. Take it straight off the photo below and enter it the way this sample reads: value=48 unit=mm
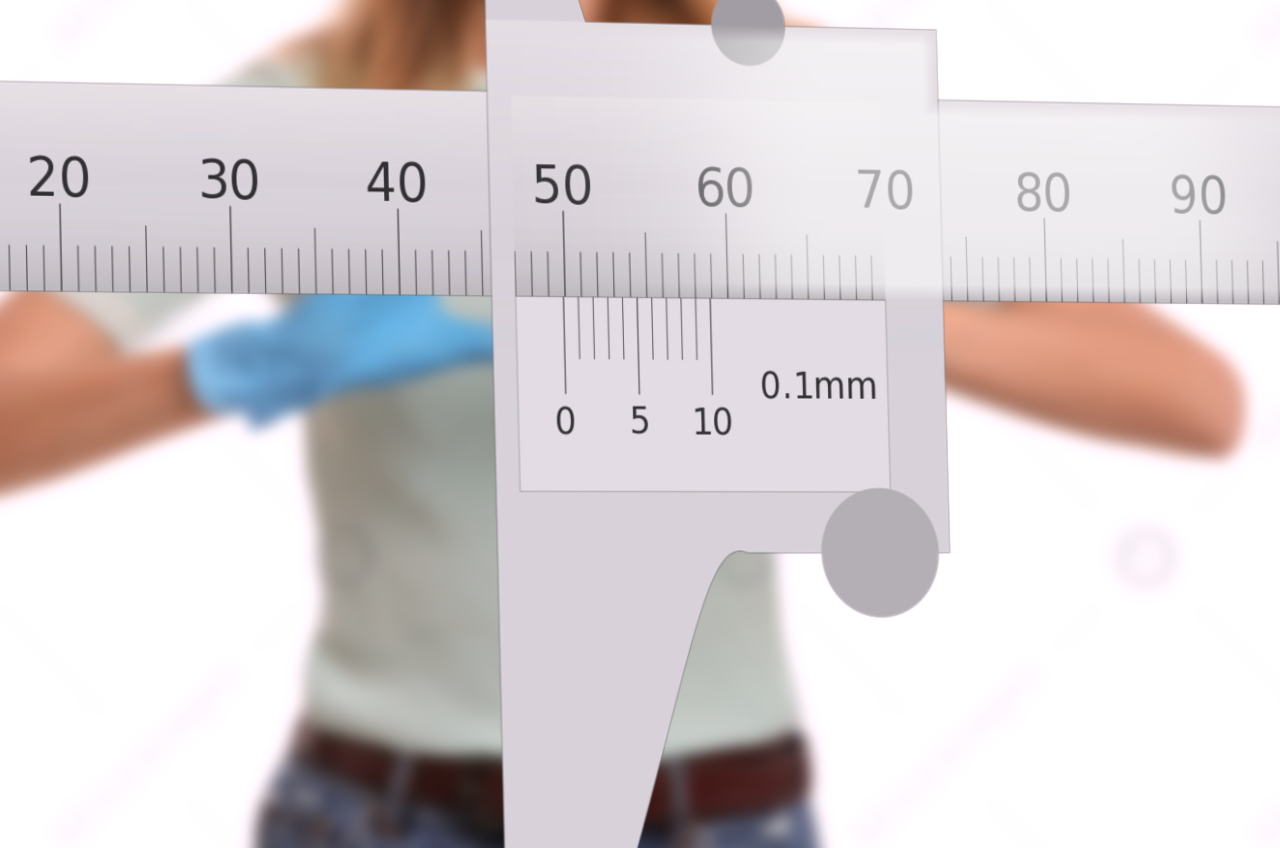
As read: value=49.9 unit=mm
